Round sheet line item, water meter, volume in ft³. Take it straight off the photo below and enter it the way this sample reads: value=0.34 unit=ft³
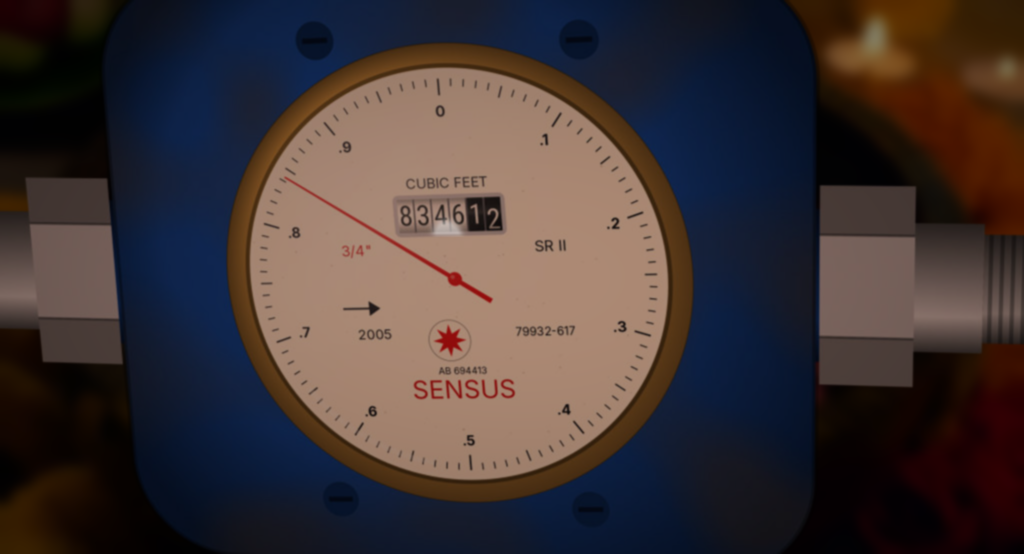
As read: value=834611.84 unit=ft³
